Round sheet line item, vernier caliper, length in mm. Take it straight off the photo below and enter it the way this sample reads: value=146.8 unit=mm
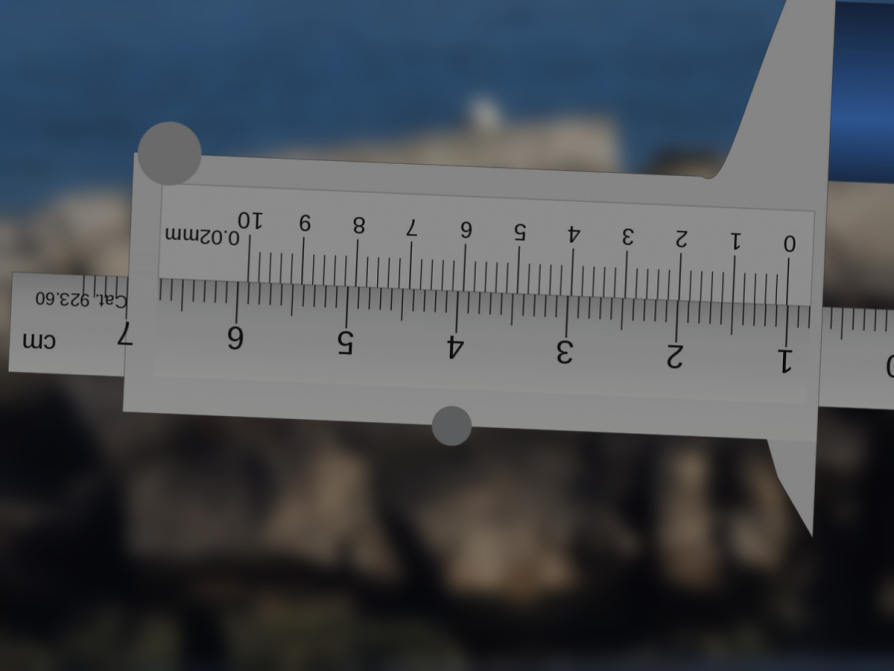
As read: value=10.1 unit=mm
